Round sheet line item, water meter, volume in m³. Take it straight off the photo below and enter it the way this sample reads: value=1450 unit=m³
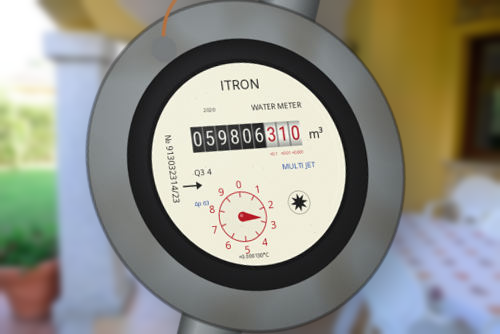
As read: value=59806.3102 unit=m³
